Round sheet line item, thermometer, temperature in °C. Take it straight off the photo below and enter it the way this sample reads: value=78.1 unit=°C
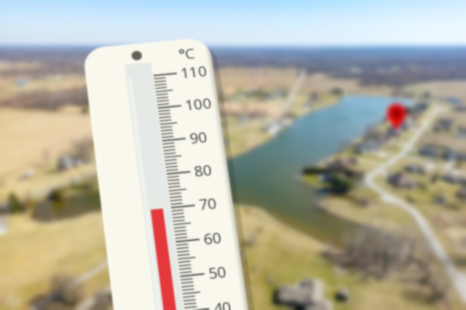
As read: value=70 unit=°C
